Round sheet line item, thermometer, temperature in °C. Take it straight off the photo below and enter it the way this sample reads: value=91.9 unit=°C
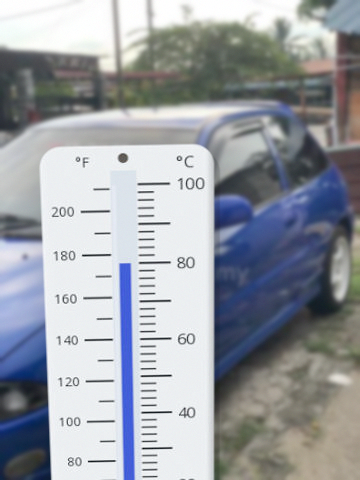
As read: value=80 unit=°C
